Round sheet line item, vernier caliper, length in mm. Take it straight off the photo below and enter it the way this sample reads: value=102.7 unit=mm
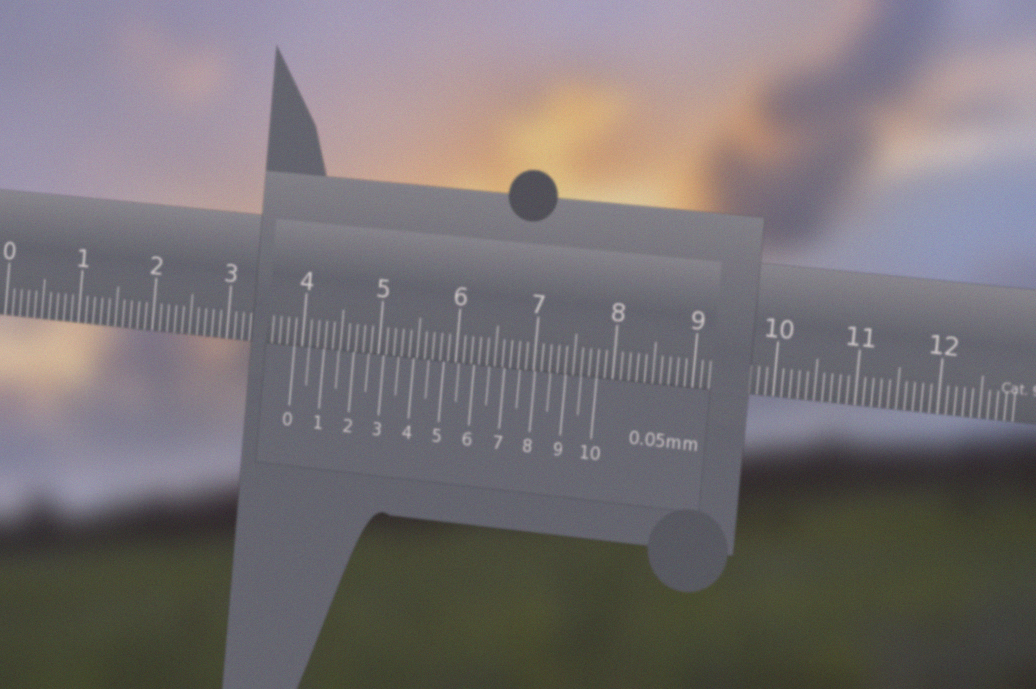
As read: value=39.0 unit=mm
